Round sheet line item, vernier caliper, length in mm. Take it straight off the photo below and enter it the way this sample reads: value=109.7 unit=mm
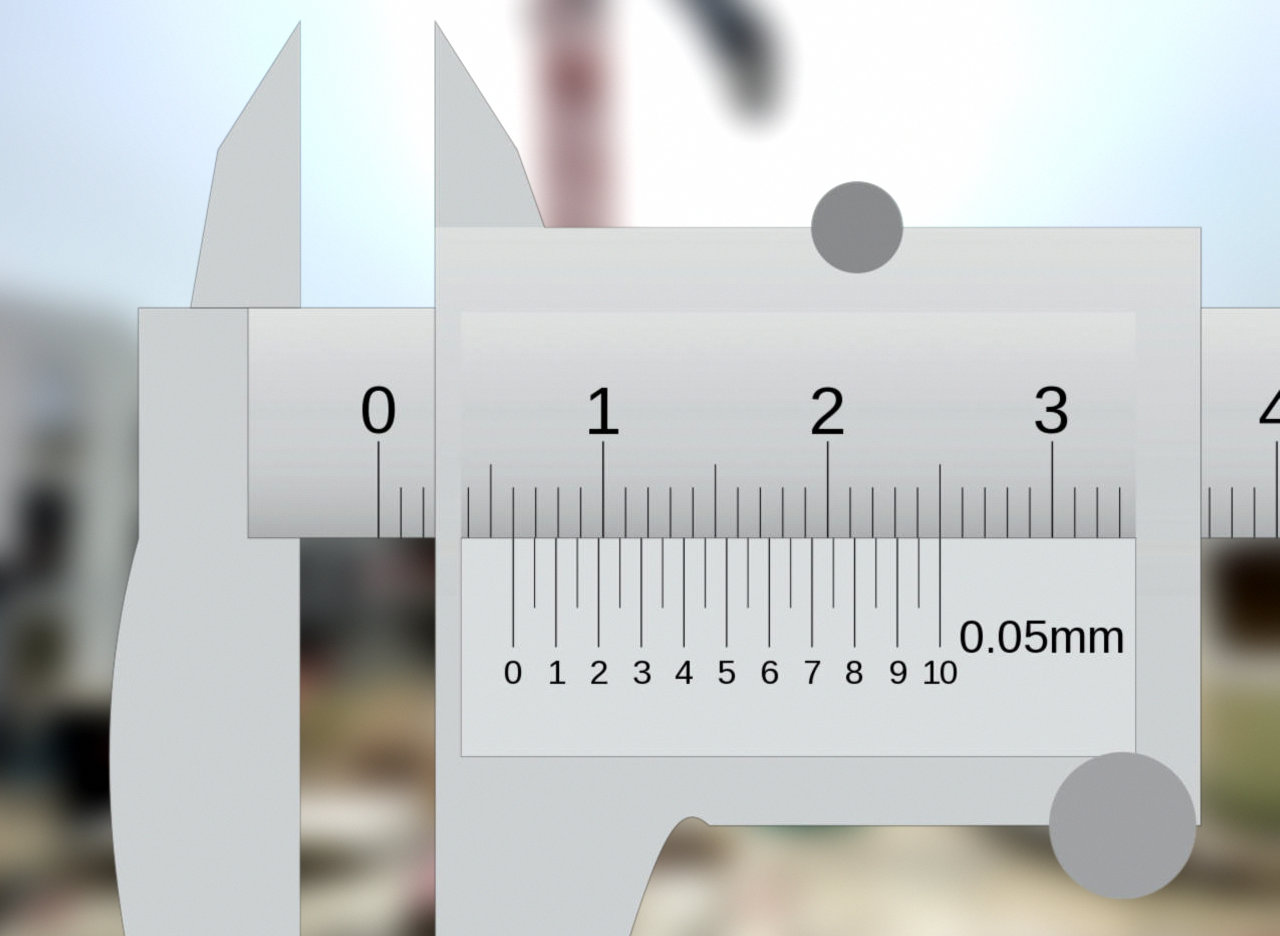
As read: value=6.0 unit=mm
